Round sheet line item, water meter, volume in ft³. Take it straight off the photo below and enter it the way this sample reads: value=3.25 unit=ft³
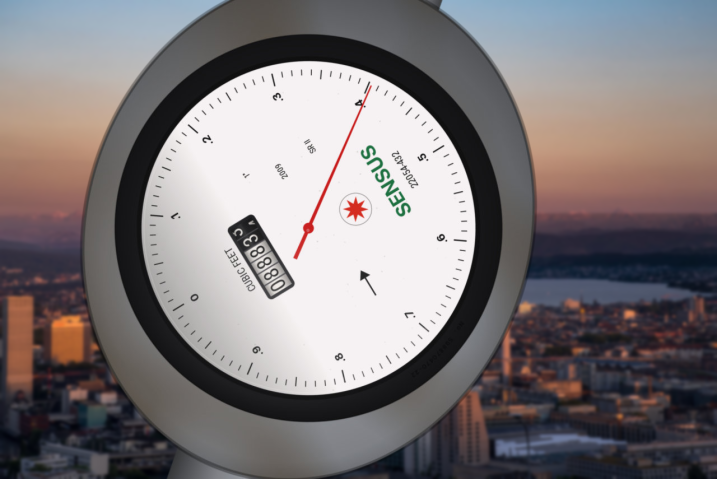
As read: value=88833.40 unit=ft³
